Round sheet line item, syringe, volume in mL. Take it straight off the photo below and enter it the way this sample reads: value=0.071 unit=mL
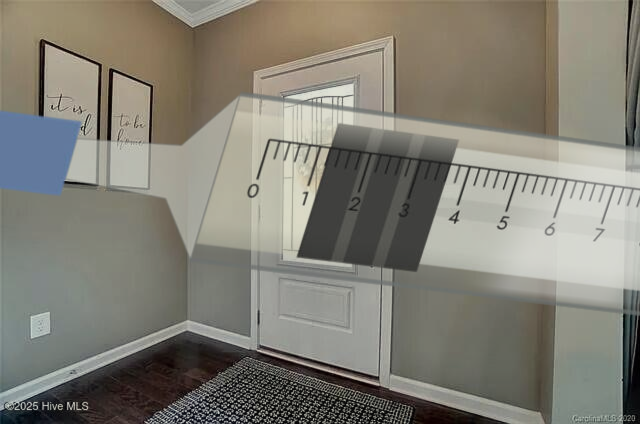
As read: value=1.2 unit=mL
